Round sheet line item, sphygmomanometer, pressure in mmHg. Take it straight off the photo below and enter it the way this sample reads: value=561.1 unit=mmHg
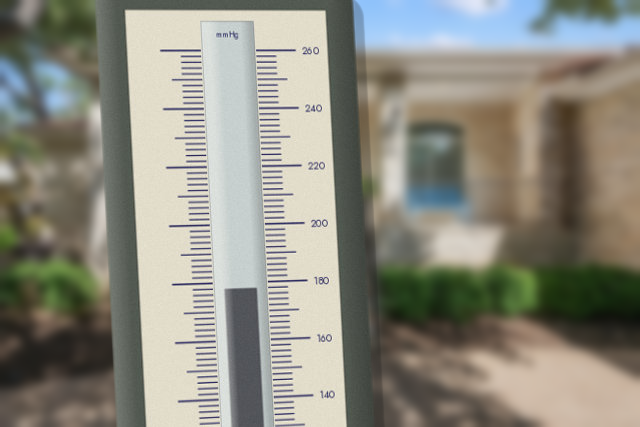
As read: value=178 unit=mmHg
